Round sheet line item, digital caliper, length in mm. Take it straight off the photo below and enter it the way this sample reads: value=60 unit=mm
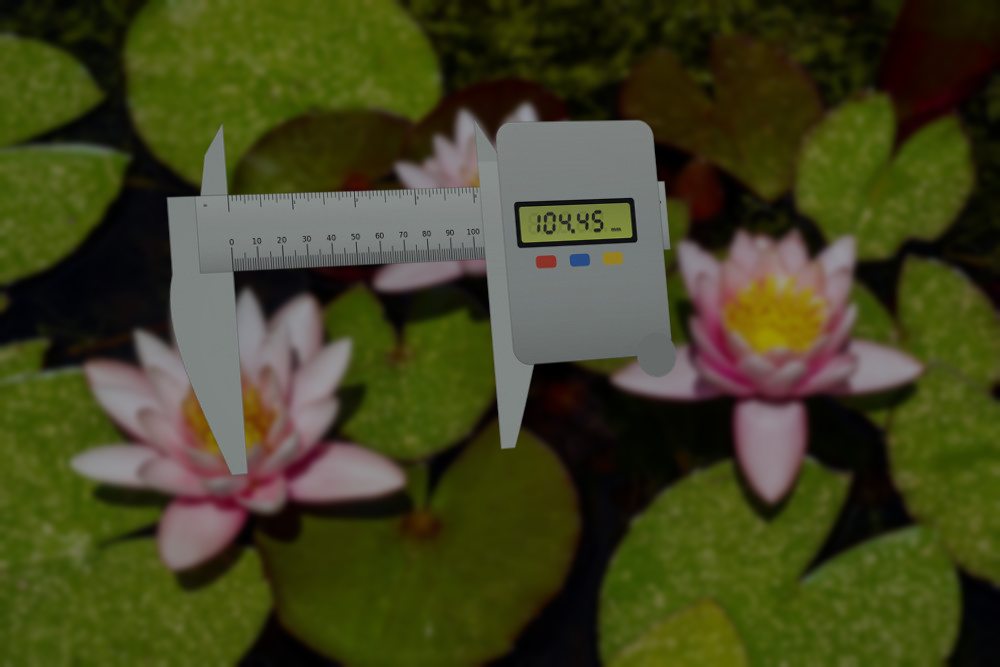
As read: value=104.45 unit=mm
